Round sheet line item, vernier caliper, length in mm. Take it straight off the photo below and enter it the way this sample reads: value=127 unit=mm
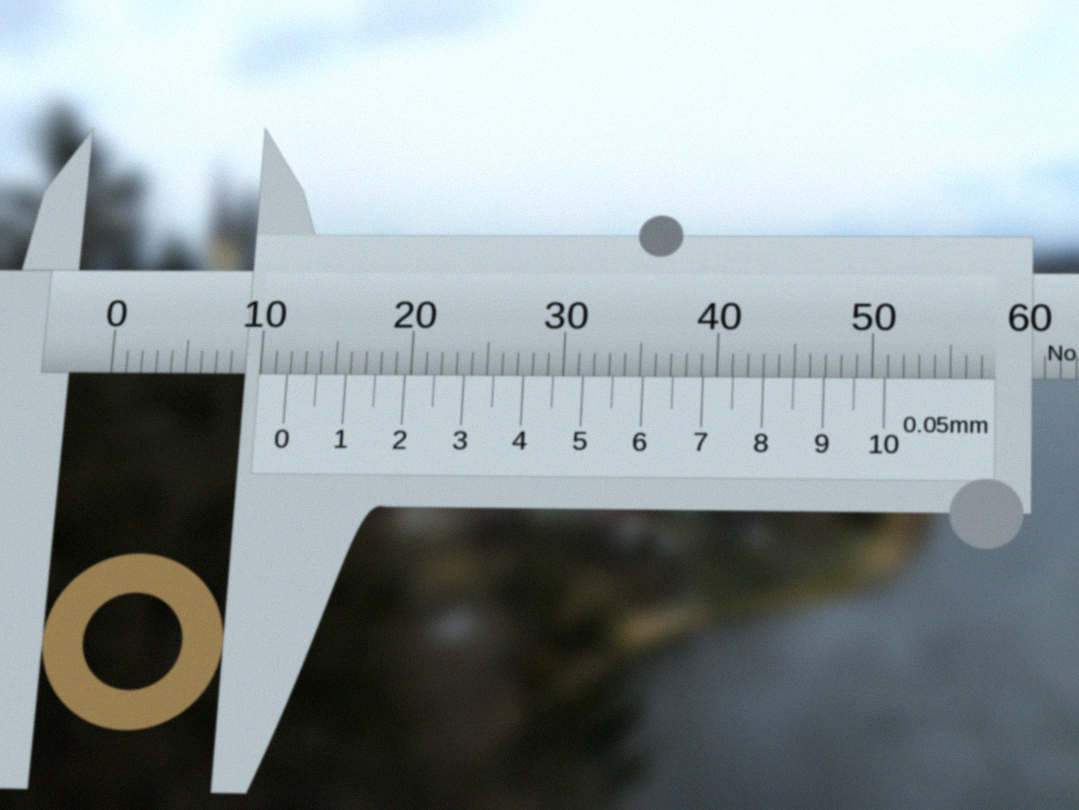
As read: value=11.8 unit=mm
